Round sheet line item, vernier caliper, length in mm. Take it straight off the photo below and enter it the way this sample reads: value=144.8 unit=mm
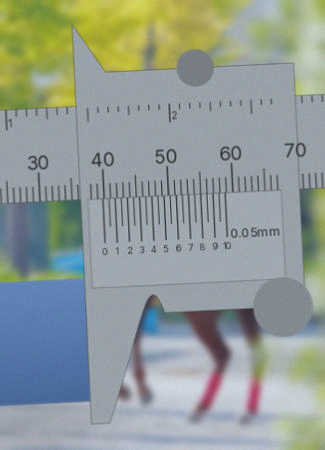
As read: value=39.8 unit=mm
